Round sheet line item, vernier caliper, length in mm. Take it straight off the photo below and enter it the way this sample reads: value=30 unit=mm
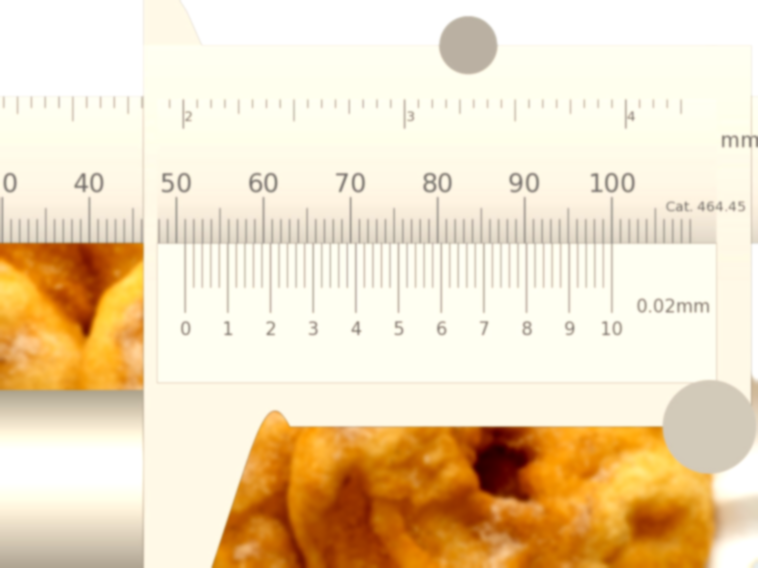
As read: value=51.0 unit=mm
